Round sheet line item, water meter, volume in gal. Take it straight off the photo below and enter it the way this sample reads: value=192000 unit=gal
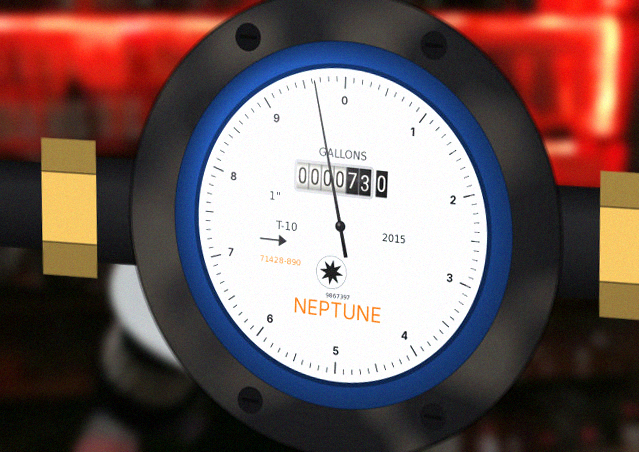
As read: value=729.6 unit=gal
